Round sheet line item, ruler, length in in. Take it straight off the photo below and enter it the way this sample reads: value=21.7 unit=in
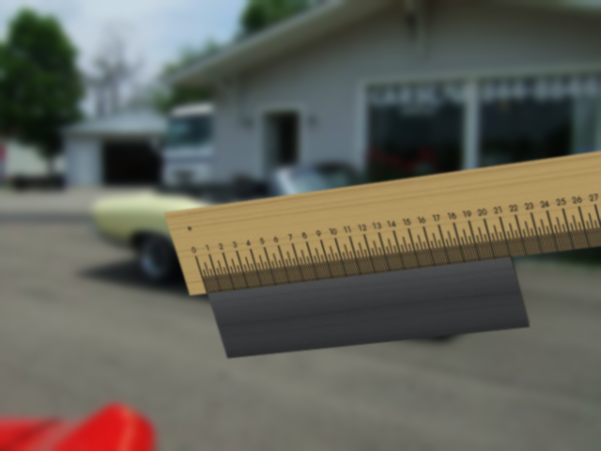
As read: value=21 unit=in
